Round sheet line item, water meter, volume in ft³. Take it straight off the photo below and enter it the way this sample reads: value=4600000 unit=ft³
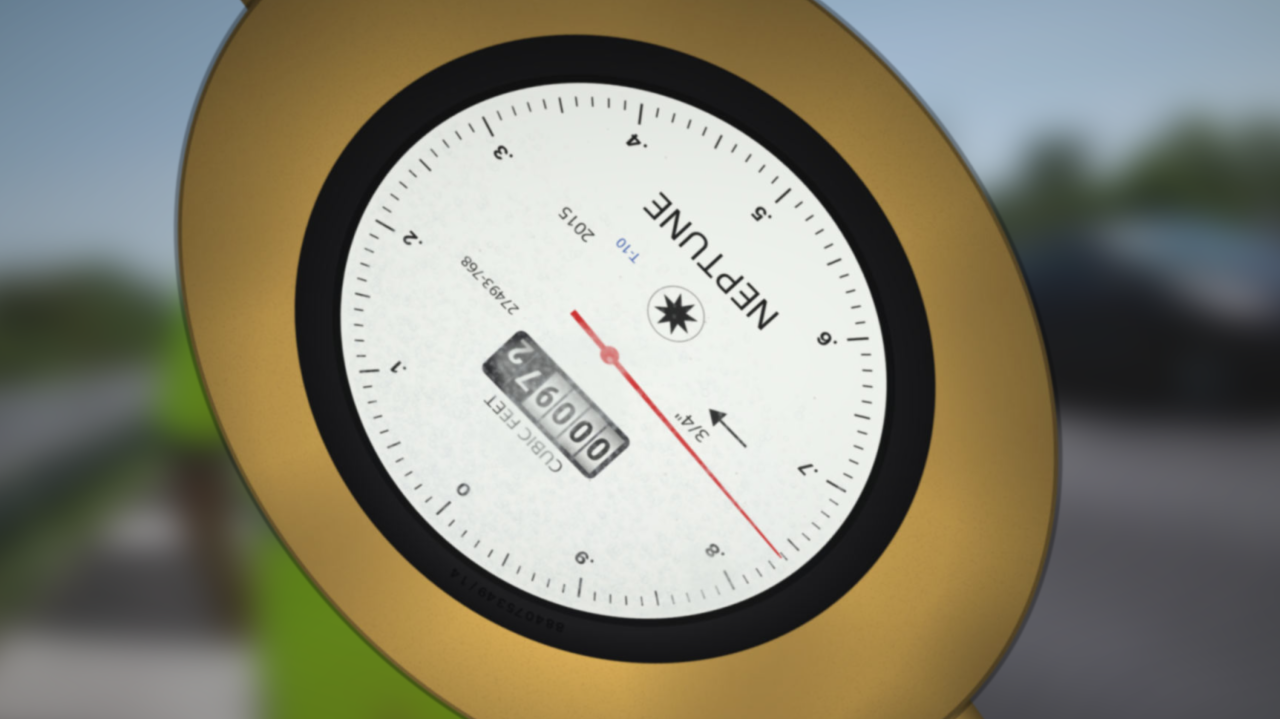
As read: value=971.76 unit=ft³
